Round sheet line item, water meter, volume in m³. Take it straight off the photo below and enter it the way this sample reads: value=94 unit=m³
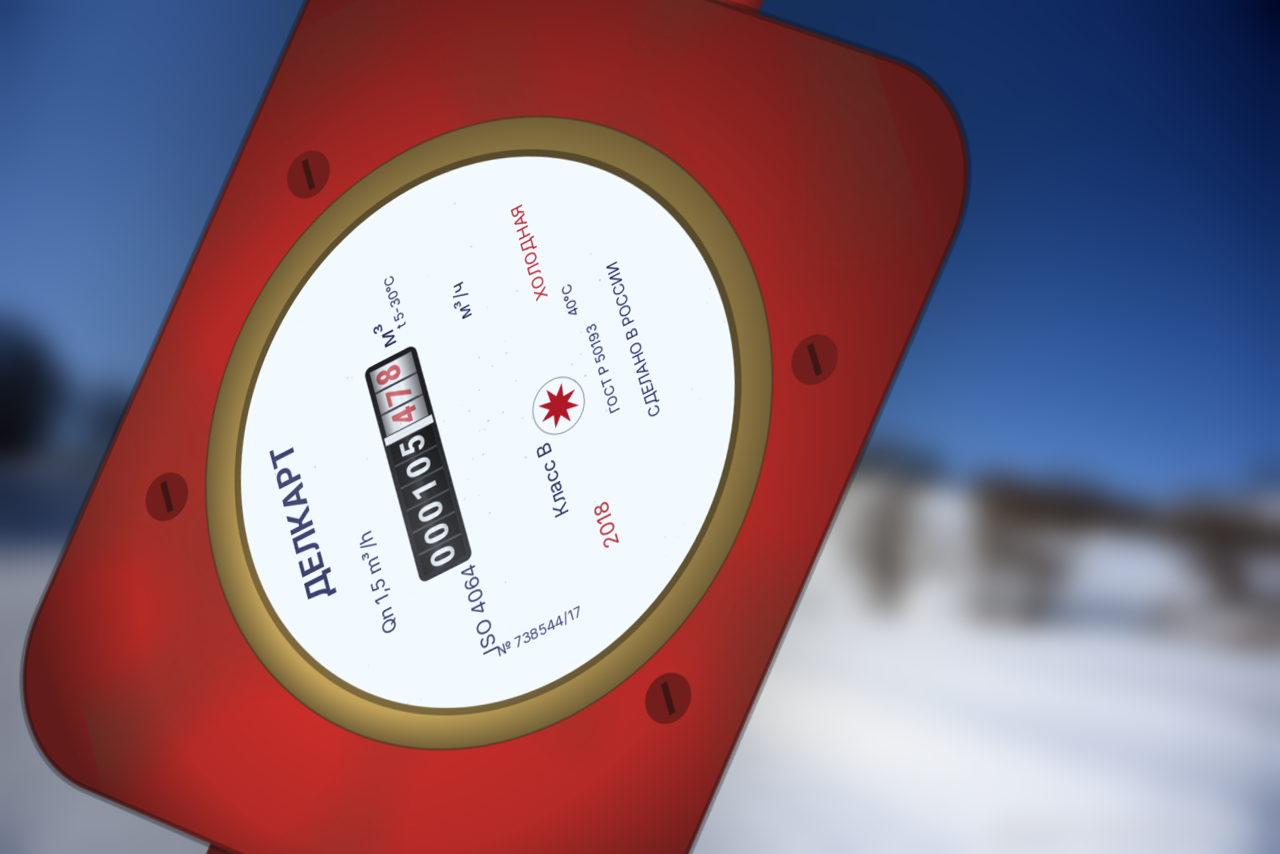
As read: value=105.478 unit=m³
